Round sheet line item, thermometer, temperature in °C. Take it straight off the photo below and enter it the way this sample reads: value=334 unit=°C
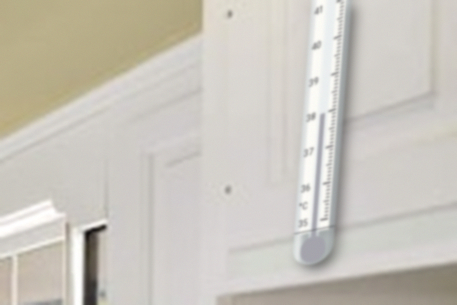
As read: value=38 unit=°C
